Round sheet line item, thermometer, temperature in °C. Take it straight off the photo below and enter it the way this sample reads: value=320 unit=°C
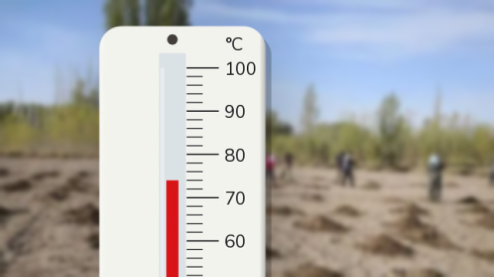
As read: value=74 unit=°C
